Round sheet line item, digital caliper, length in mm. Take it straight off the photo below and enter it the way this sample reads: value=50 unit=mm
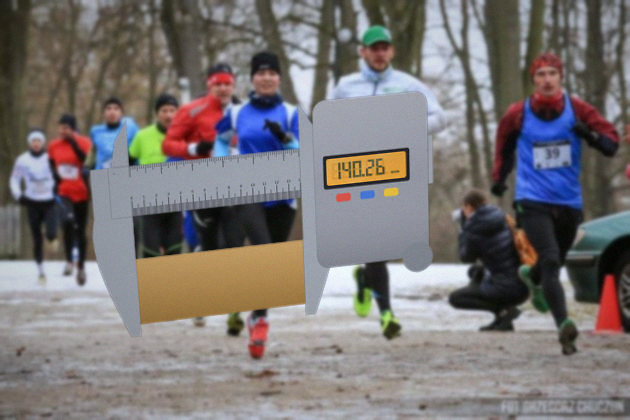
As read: value=140.26 unit=mm
